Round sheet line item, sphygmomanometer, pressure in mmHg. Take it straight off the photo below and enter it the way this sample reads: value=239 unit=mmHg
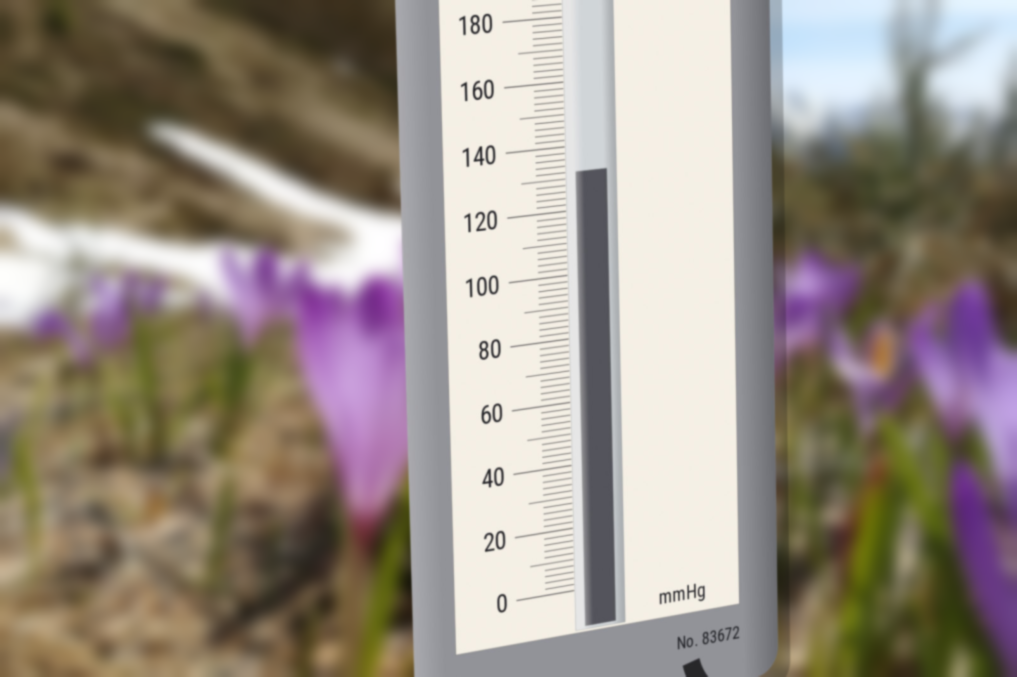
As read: value=132 unit=mmHg
